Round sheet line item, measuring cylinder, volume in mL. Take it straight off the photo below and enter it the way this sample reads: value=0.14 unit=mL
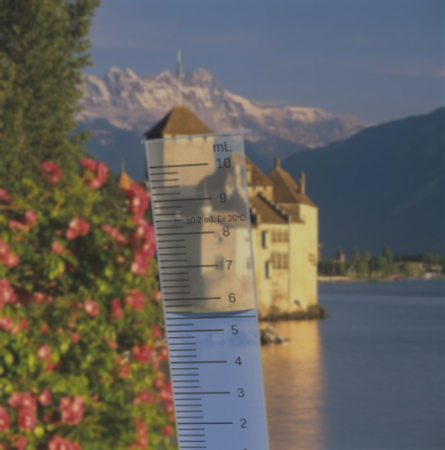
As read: value=5.4 unit=mL
